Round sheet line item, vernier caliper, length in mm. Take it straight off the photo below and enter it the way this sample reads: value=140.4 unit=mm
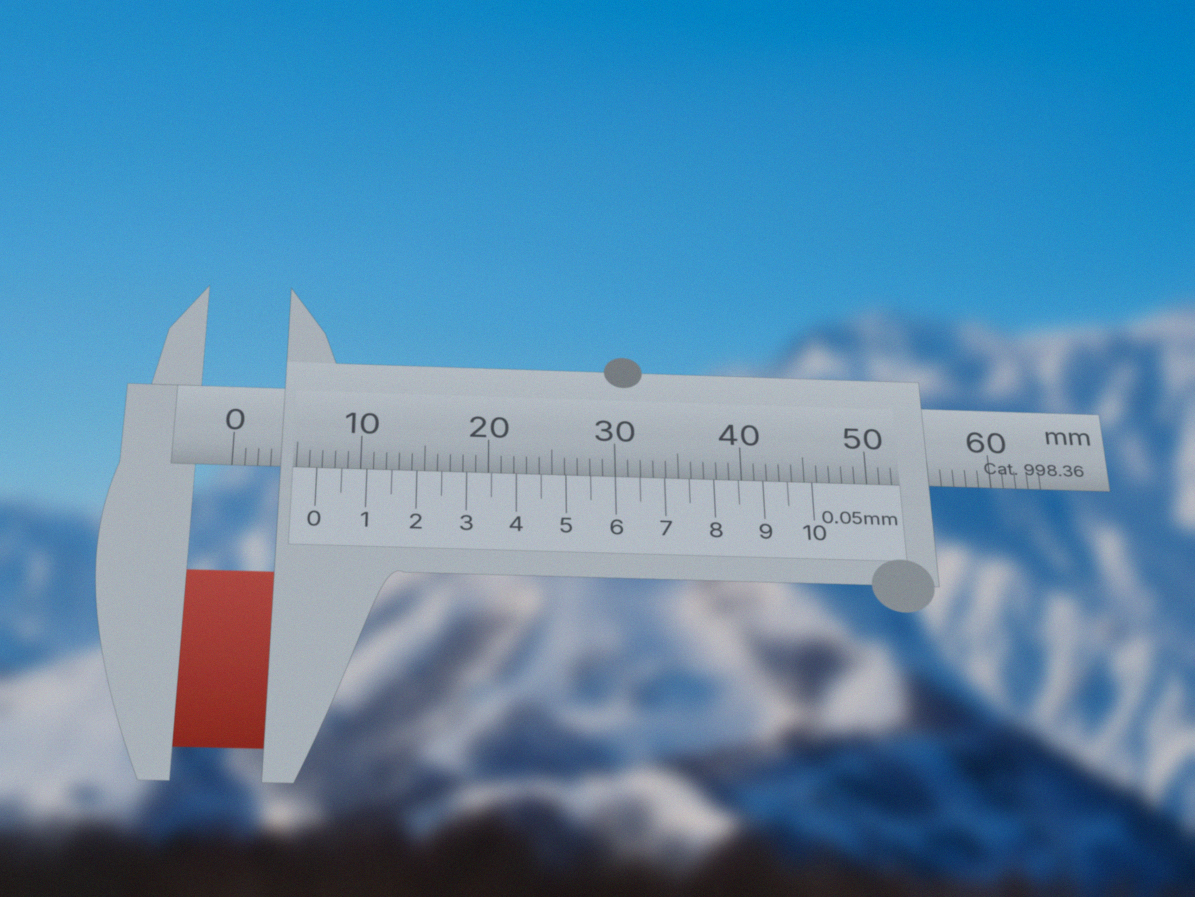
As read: value=6.6 unit=mm
